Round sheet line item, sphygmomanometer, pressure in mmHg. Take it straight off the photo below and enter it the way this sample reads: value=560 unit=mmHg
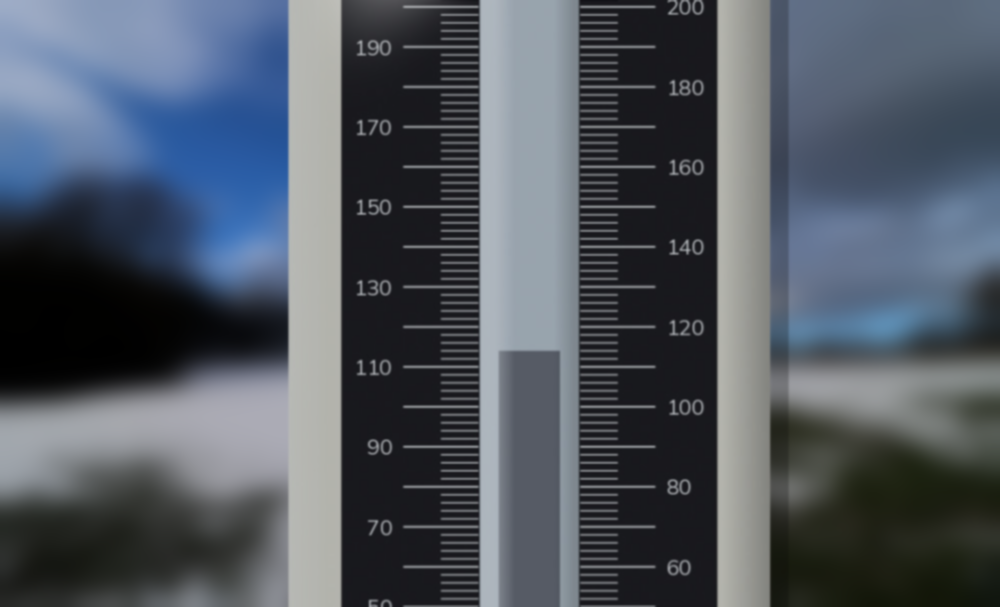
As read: value=114 unit=mmHg
